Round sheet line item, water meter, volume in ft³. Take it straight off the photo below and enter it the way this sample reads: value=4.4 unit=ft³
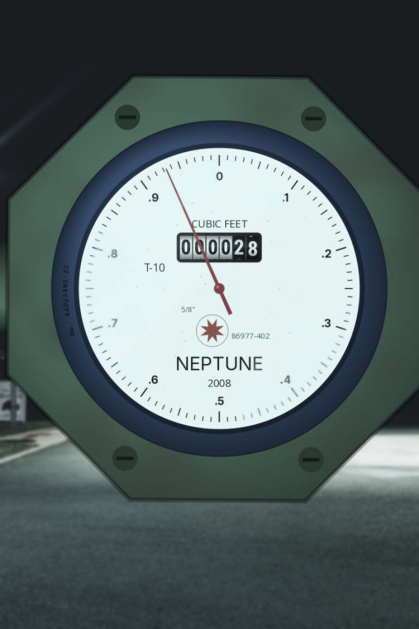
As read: value=27.93 unit=ft³
